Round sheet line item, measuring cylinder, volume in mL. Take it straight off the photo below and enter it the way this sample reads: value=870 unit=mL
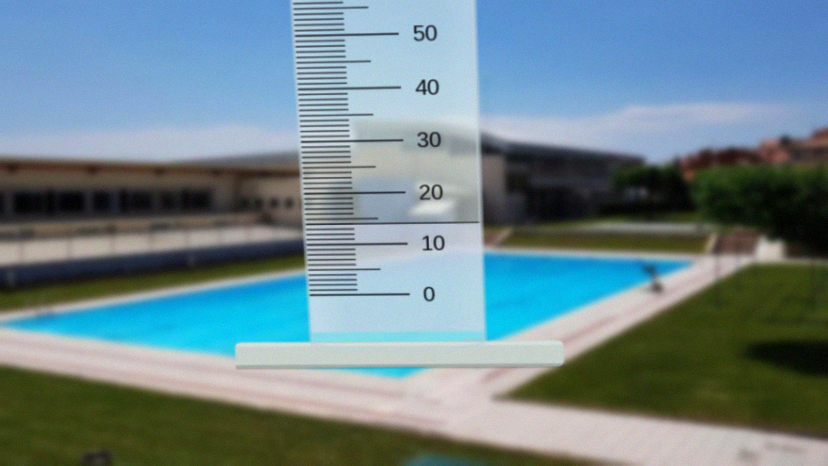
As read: value=14 unit=mL
